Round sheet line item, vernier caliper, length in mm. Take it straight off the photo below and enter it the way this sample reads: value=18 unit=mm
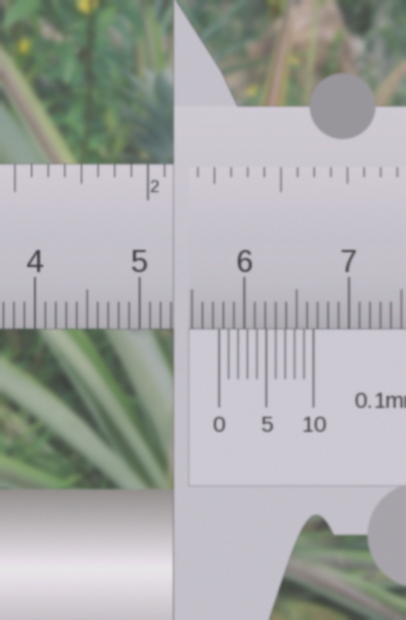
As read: value=57.6 unit=mm
